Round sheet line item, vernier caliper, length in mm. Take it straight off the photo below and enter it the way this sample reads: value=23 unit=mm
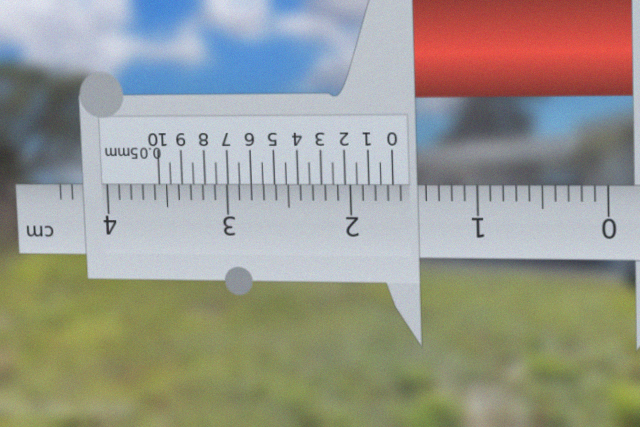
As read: value=16.6 unit=mm
